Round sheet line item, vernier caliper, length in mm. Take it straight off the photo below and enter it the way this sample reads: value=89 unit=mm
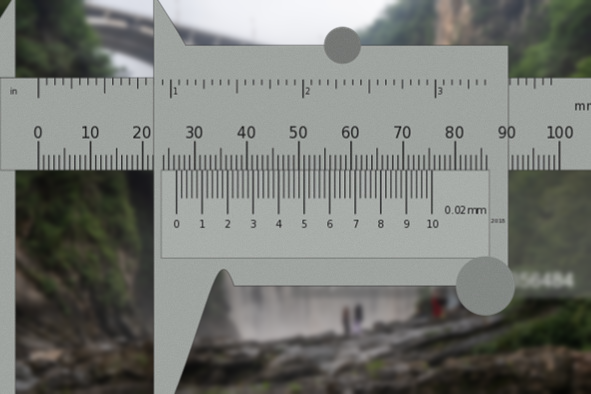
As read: value=26.5 unit=mm
